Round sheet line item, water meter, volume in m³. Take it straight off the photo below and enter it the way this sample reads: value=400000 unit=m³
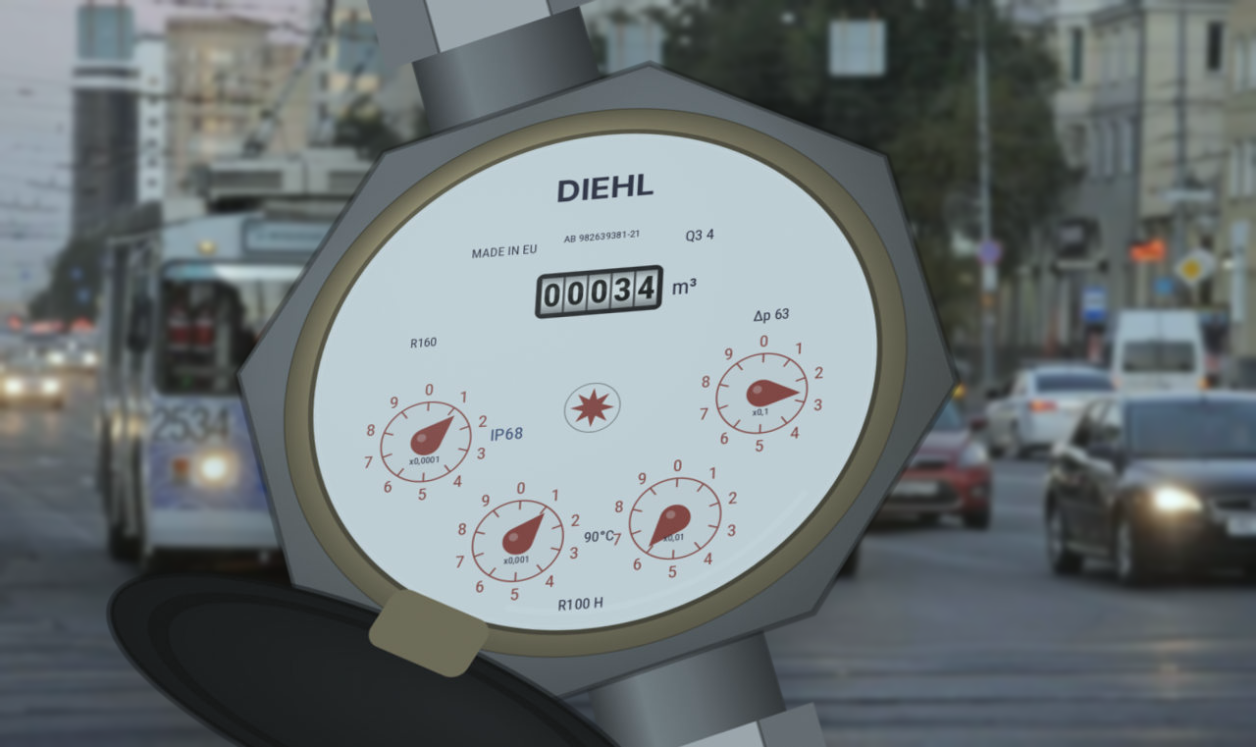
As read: value=34.2611 unit=m³
